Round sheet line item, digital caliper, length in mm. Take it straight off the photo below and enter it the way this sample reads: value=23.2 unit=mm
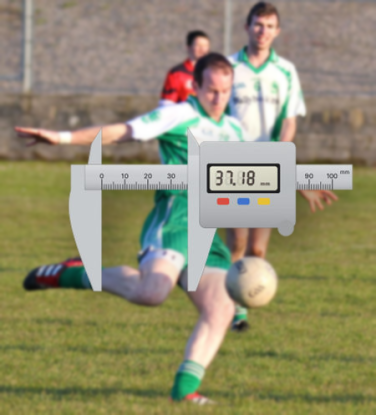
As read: value=37.18 unit=mm
